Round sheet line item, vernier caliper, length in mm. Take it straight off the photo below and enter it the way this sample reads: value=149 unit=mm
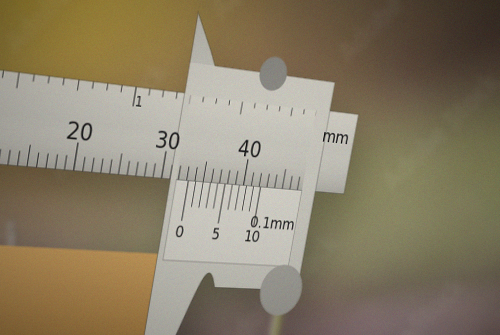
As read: value=33.2 unit=mm
